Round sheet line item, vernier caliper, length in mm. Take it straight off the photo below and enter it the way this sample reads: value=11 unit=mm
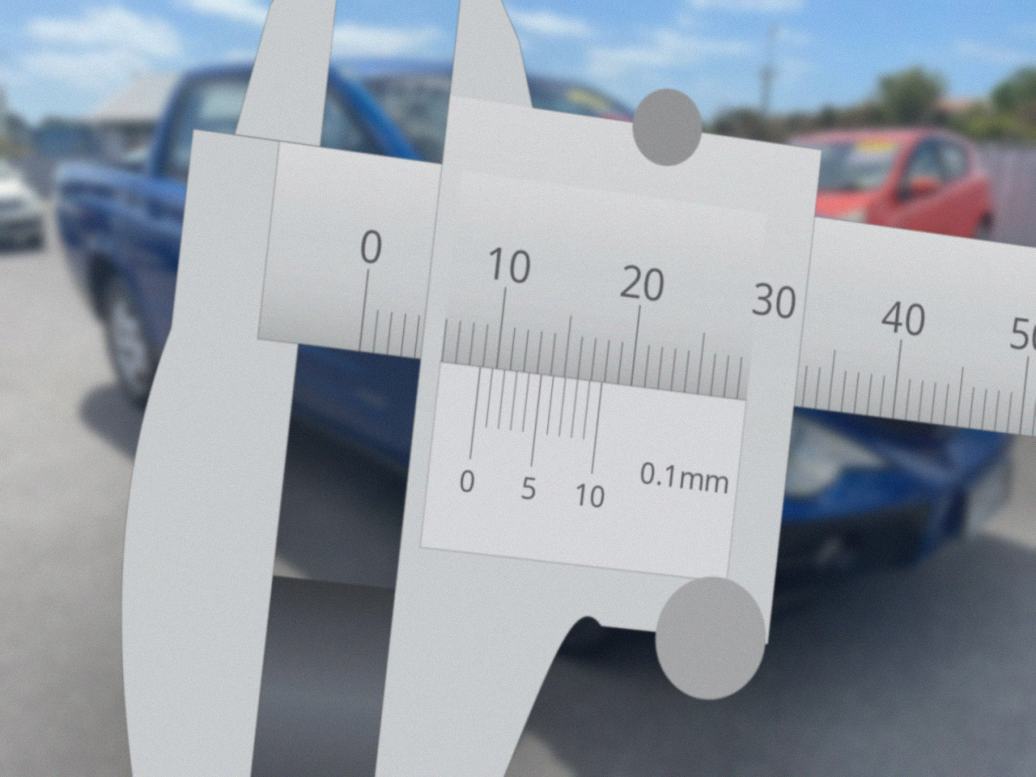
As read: value=8.8 unit=mm
